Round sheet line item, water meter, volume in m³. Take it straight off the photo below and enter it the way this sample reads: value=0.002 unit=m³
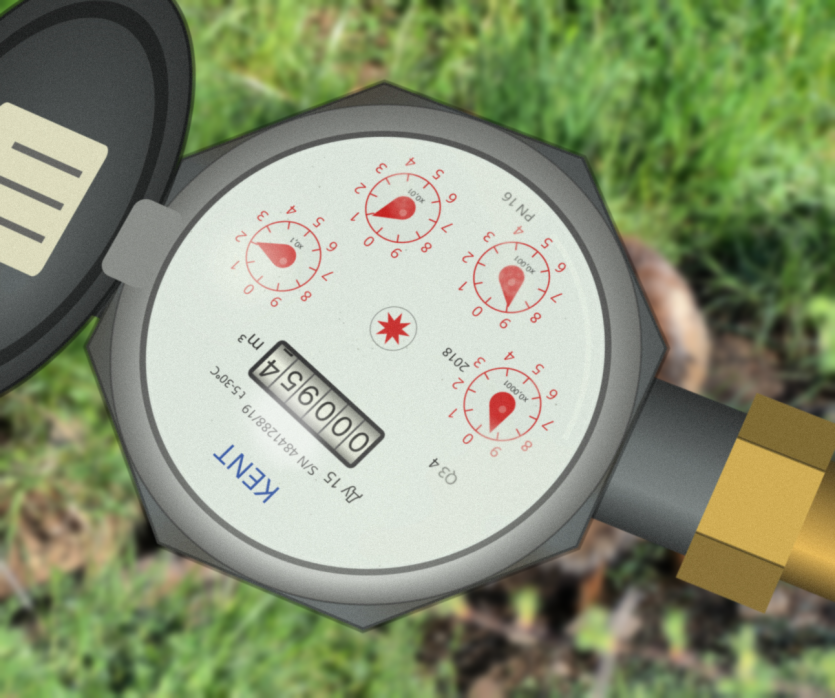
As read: value=954.2089 unit=m³
